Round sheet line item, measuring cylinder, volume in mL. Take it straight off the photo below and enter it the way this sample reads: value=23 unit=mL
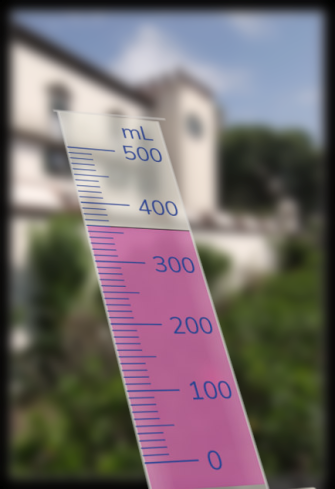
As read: value=360 unit=mL
